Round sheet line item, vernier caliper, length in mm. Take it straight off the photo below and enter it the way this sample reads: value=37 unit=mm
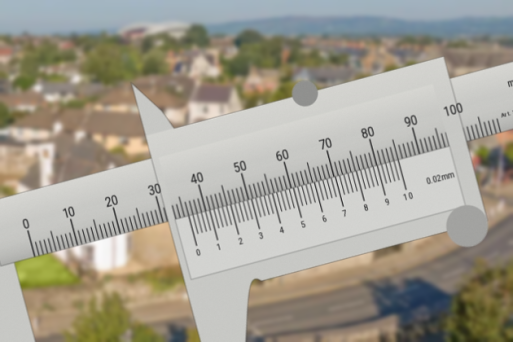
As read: value=36.0 unit=mm
